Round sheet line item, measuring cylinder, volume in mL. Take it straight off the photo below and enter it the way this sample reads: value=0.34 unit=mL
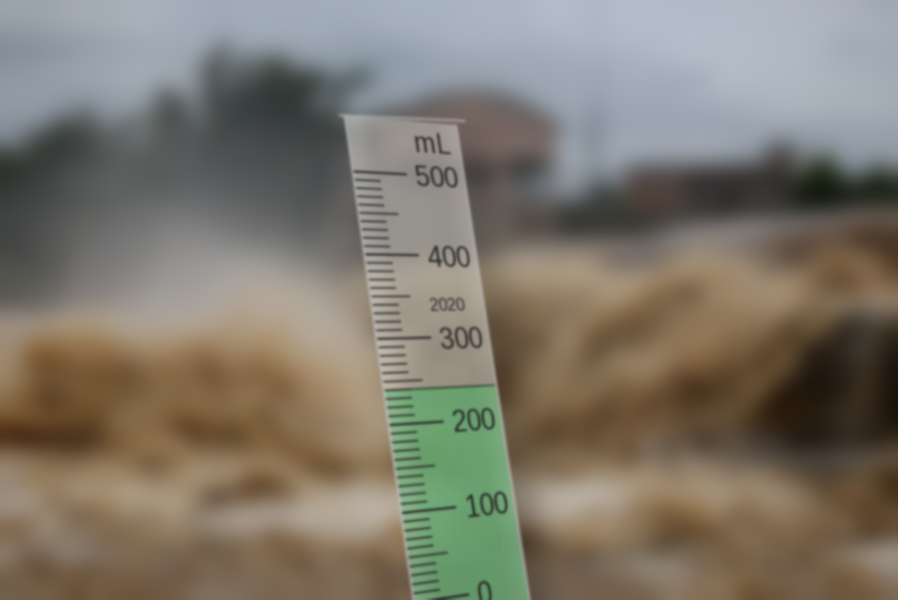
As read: value=240 unit=mL
